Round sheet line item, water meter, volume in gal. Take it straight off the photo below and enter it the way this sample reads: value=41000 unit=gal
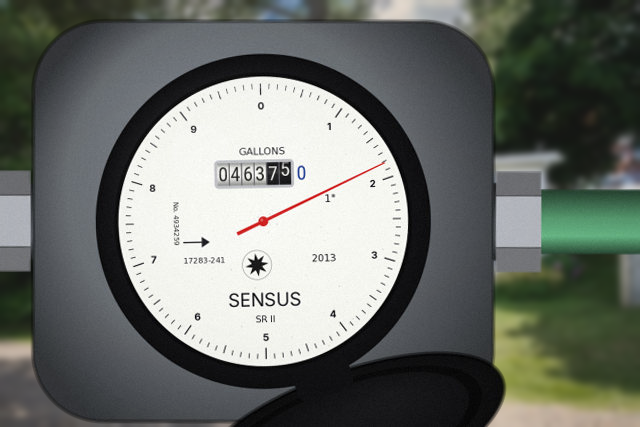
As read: value=463751.8 unit=gal
